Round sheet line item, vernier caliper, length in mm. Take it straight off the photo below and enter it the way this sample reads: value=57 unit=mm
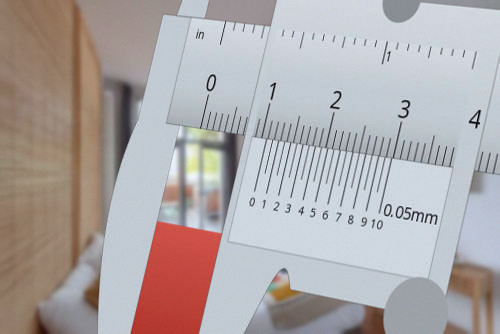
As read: value=10.8 unit=mm
